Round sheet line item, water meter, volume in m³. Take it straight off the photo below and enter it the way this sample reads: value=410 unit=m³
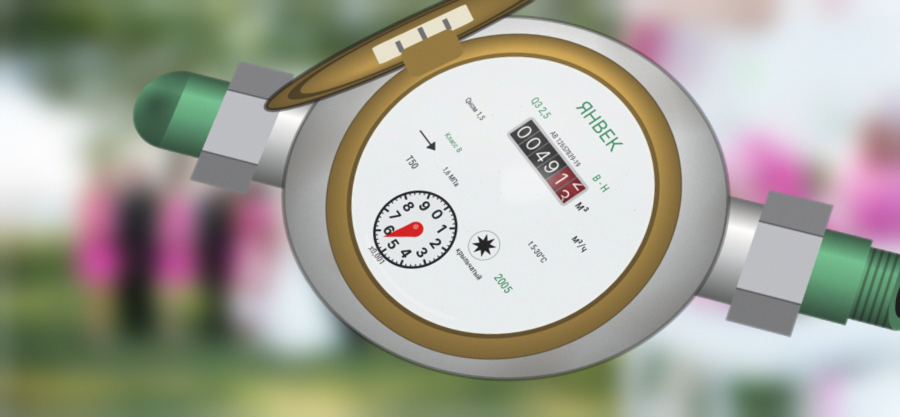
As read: value=49.125 unit=m³
